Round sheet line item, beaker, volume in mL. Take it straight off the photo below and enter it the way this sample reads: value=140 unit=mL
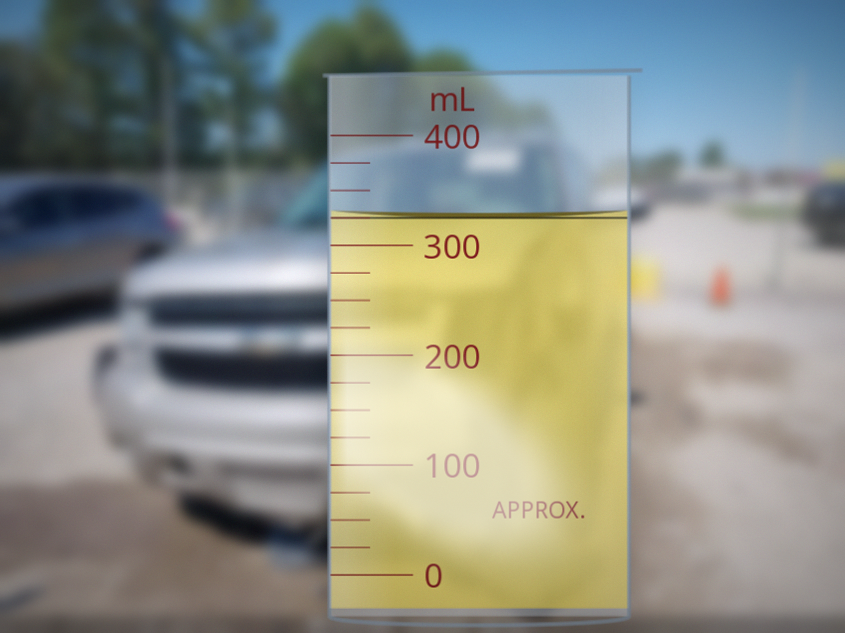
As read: value=325 unit=mL
